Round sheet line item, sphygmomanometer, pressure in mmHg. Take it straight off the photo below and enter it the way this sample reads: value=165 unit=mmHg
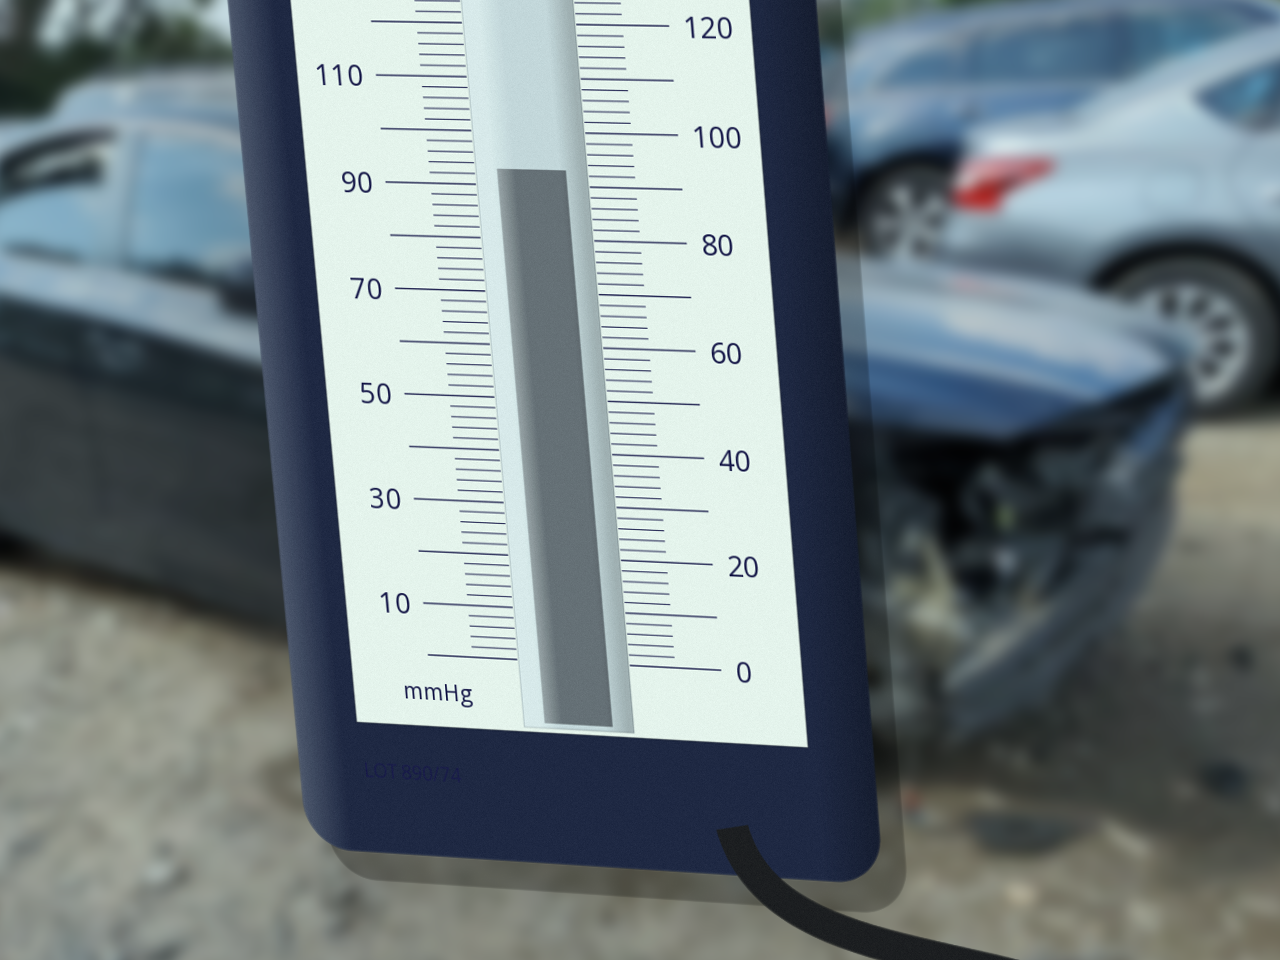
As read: value=93 unit=mmHg
